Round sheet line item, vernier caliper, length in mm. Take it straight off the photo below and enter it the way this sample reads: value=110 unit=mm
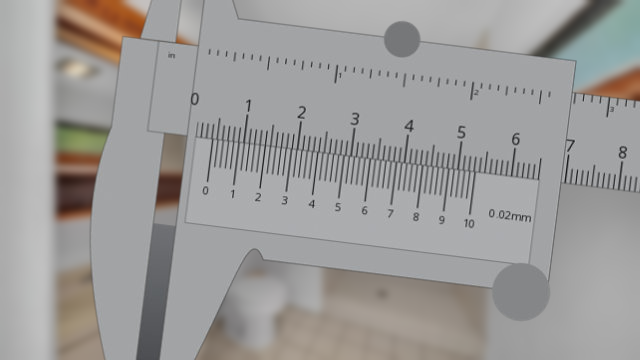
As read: value=4.2 unit=mm
